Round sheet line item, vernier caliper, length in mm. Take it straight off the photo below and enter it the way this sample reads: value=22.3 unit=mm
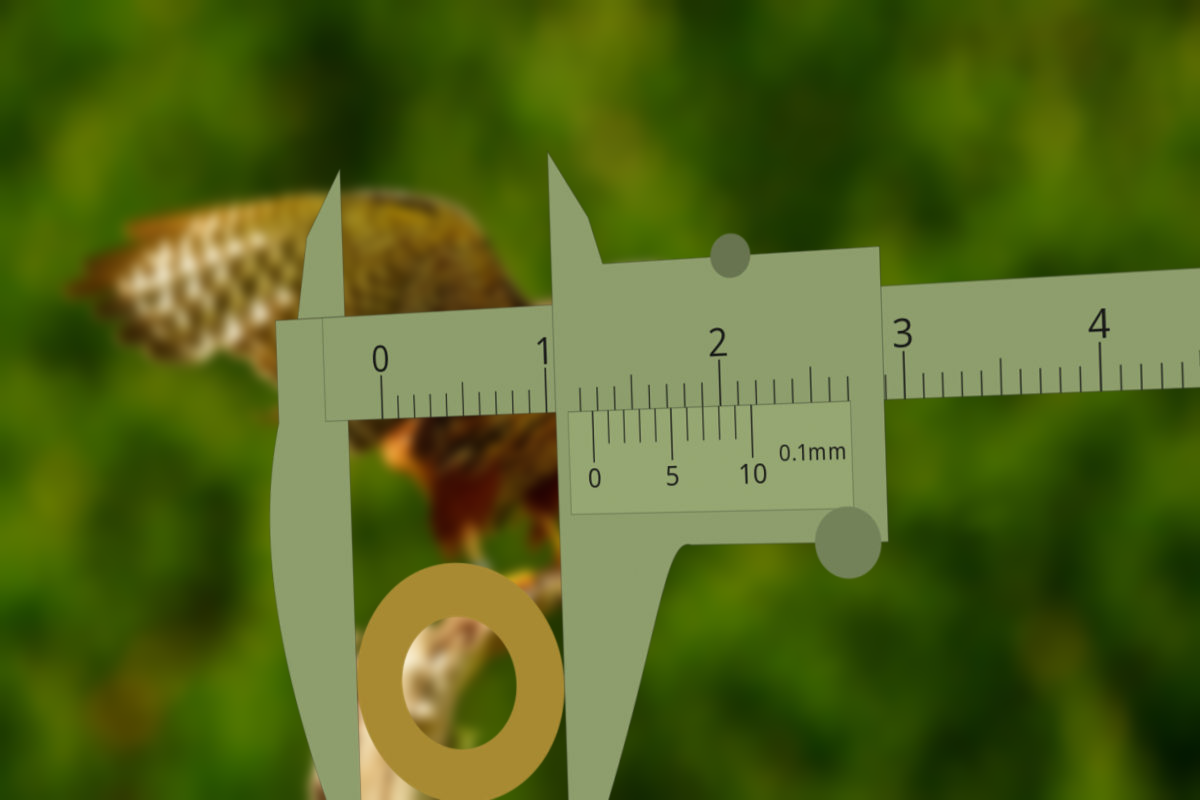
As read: value=12.7 unit=mm
